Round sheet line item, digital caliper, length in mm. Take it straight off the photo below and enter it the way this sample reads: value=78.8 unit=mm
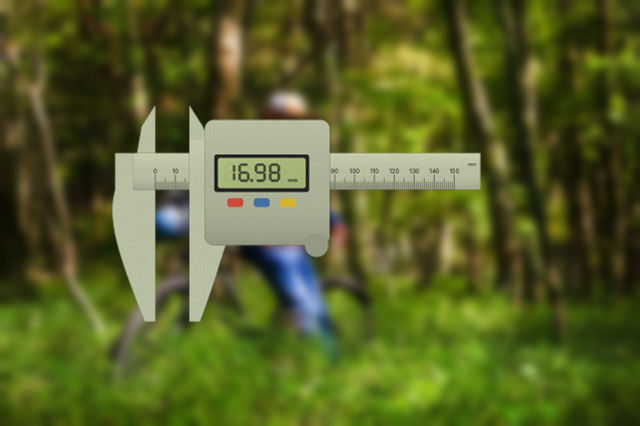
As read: value=16.98 unit=mm
